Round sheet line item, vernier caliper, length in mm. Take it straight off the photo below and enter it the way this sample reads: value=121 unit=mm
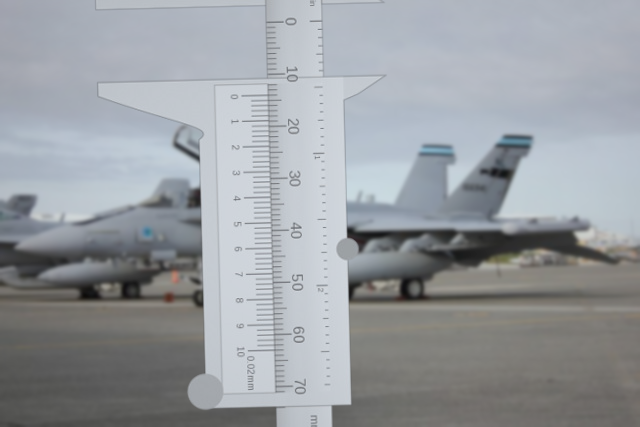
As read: value=14.0 unit=mm
